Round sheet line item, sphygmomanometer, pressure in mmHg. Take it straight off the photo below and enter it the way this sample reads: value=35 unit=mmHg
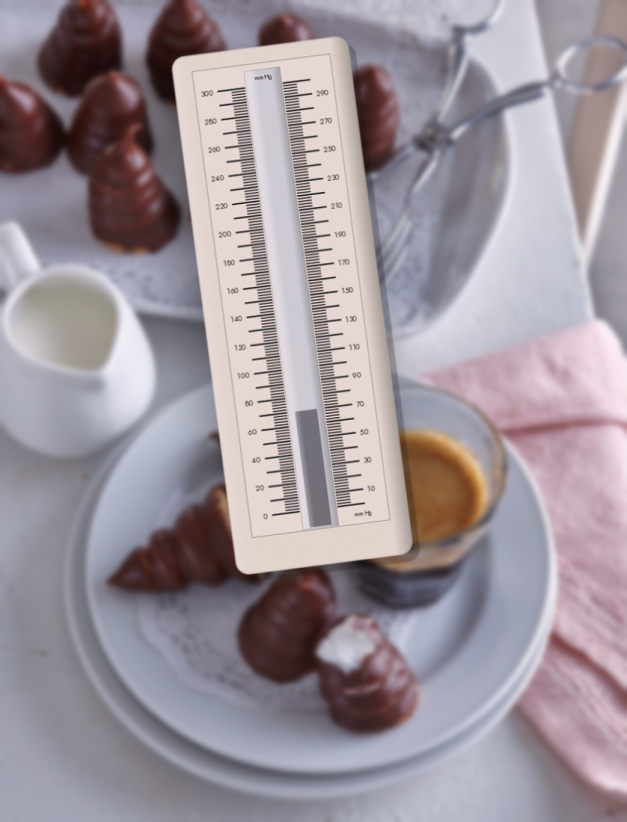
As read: value=70 unit=mmHg
